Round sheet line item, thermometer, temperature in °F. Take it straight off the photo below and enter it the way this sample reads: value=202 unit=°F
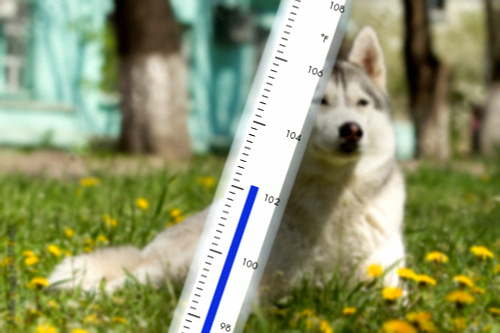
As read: value=102.2 unit=°F
